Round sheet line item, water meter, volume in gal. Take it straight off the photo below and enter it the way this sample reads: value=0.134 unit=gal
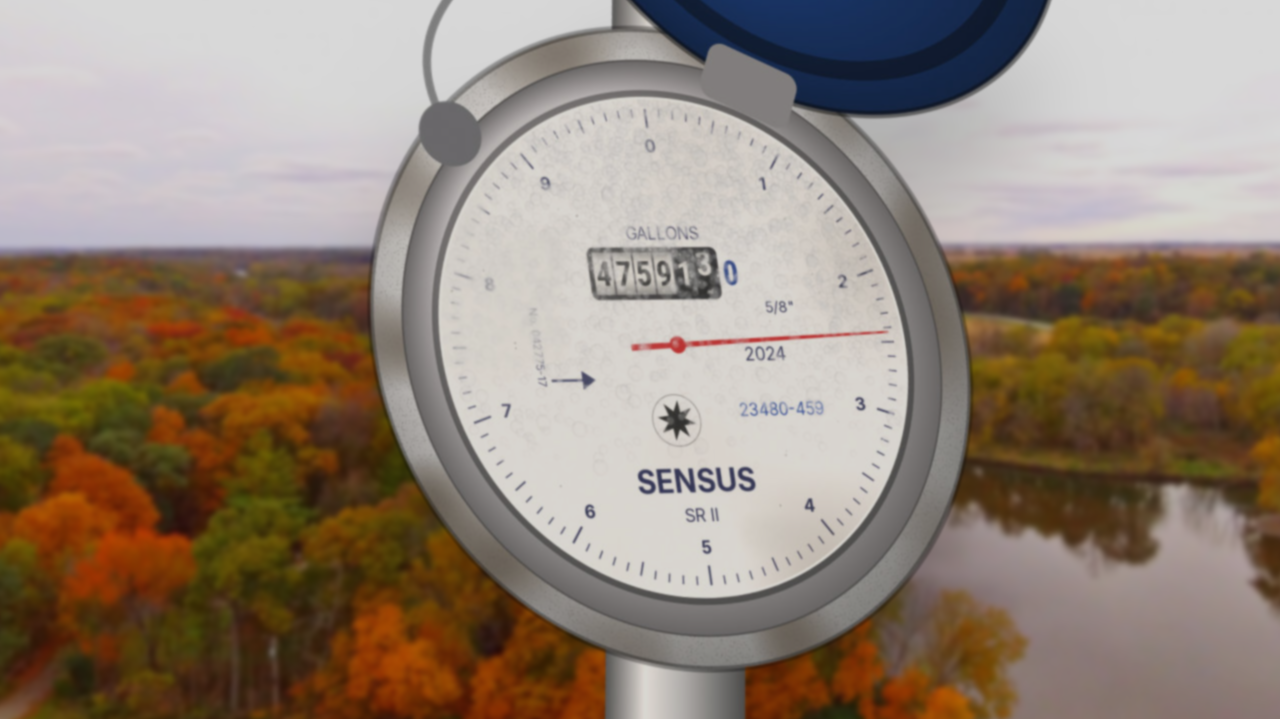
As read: value=4759132.4 unit=gal
